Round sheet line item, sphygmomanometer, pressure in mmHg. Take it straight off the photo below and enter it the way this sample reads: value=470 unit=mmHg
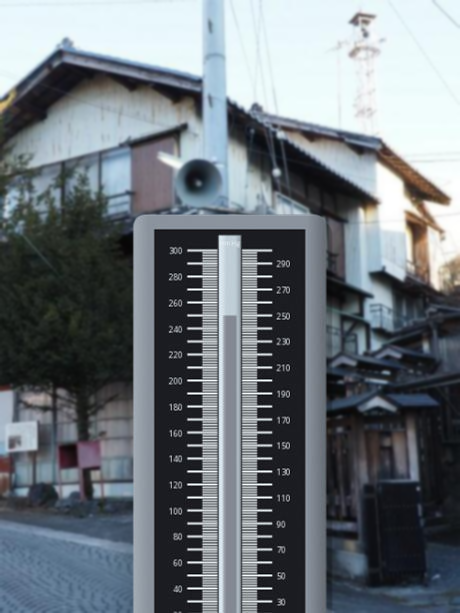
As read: value=250 unit=mmHg
